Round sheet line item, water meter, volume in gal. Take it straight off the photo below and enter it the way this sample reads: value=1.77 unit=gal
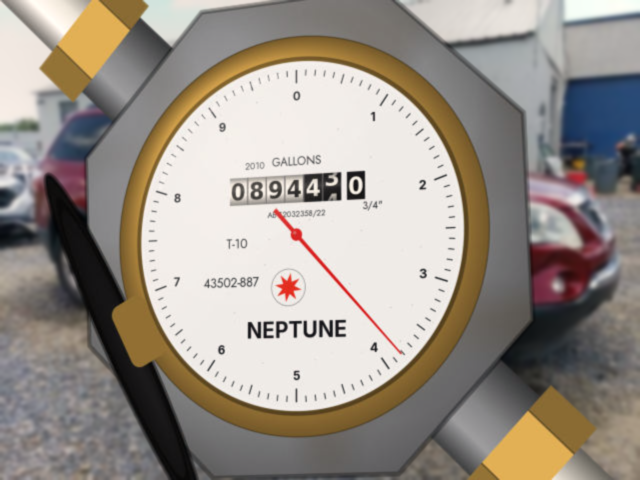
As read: value=894433.8 unit=gal
